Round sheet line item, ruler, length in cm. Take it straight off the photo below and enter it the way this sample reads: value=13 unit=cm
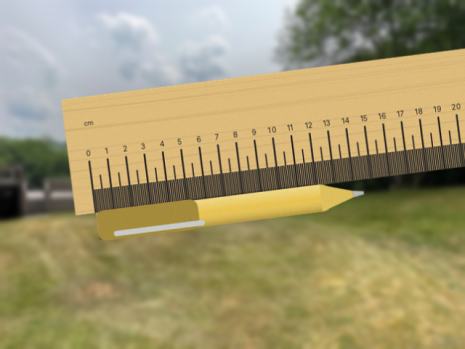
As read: value=14.5 unit=cm
